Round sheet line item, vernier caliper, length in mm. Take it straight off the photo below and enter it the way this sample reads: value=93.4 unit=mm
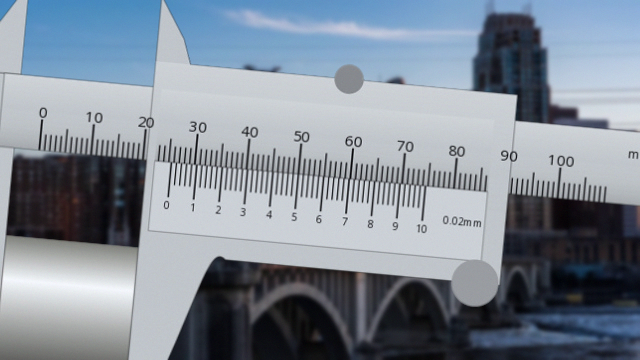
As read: value=25.5 unit=mm
